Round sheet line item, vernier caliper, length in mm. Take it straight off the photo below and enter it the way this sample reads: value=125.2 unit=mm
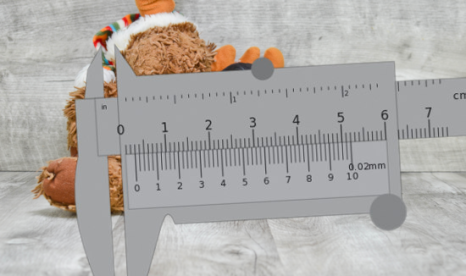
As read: value=3.0 unit=mm
